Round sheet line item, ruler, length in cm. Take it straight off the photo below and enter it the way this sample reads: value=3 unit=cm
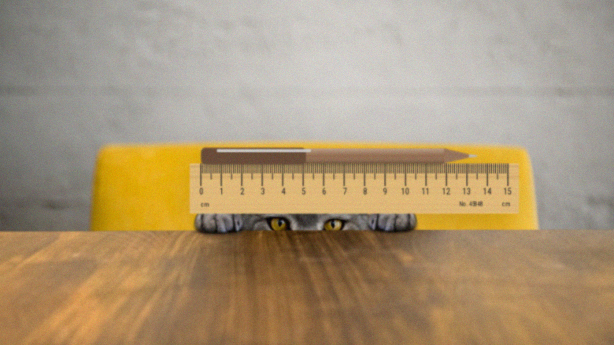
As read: value=13.5 unit=cm
